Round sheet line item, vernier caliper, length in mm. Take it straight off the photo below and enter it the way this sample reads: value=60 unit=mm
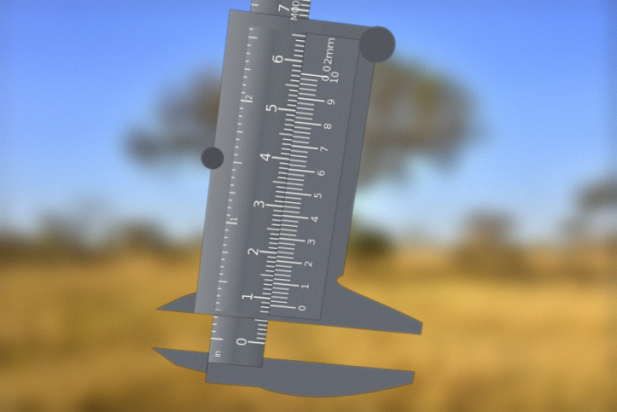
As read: value=8.5 unit=mm
